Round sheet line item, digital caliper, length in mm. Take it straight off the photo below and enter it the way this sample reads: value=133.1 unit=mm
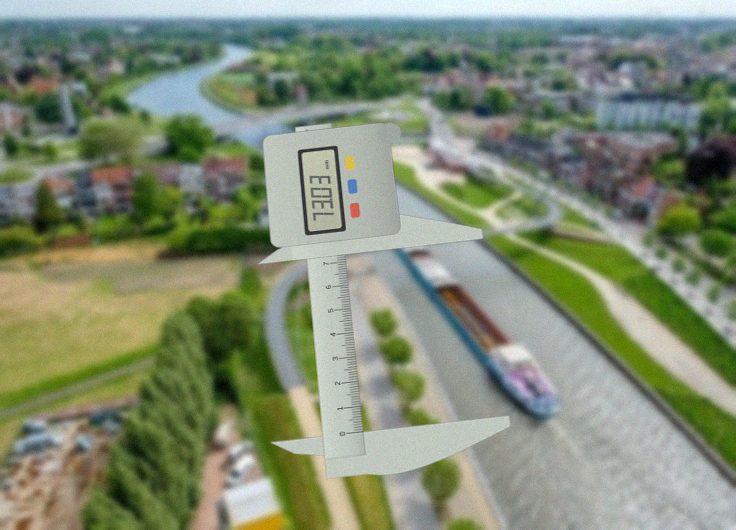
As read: value=73.03 unit=mm
